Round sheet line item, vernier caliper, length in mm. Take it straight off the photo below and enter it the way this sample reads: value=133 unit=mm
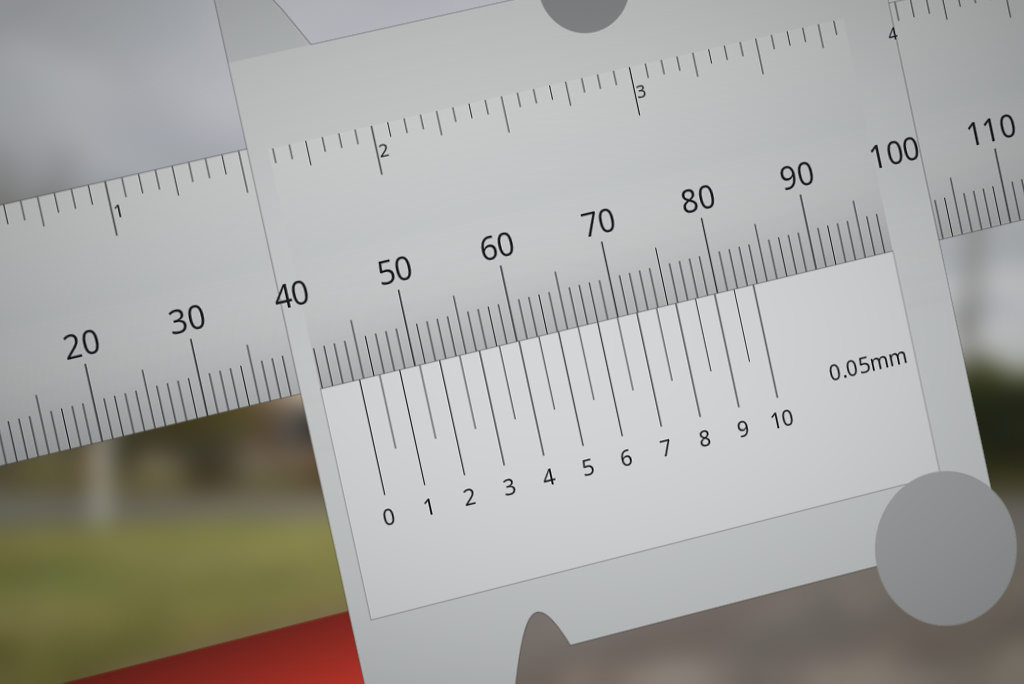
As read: value=44.6 unit=mm
